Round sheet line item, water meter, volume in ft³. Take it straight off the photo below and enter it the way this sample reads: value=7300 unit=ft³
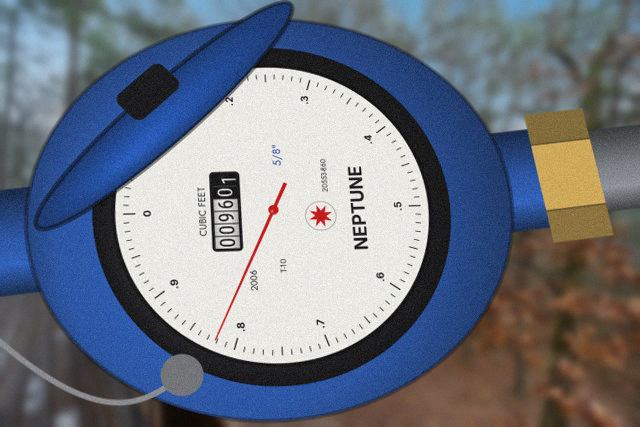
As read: value=9600.82 unit=ft³
